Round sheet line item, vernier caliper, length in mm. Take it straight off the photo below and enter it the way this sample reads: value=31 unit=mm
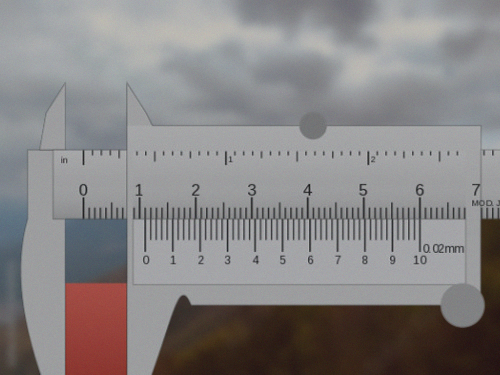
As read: value=11.0 unit=mm
